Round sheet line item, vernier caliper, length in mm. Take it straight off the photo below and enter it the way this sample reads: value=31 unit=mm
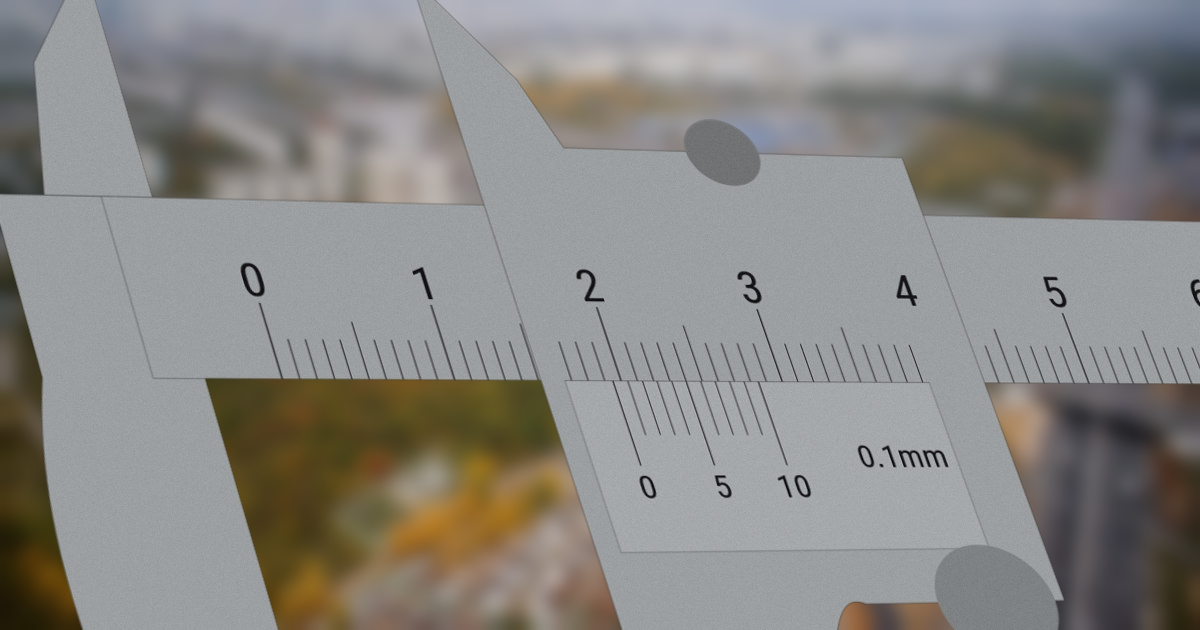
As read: value=19.5 unit=mm
